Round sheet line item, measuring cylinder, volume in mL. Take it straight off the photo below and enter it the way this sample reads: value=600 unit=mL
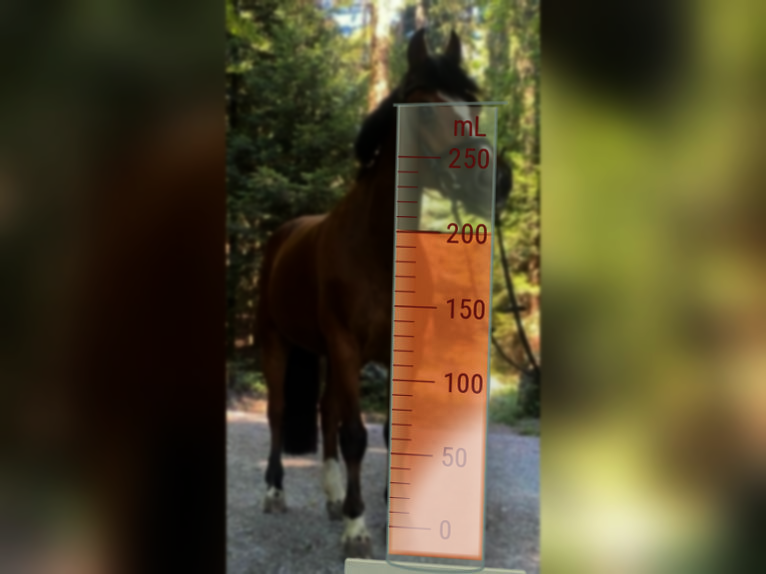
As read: value=200 unit=mL
